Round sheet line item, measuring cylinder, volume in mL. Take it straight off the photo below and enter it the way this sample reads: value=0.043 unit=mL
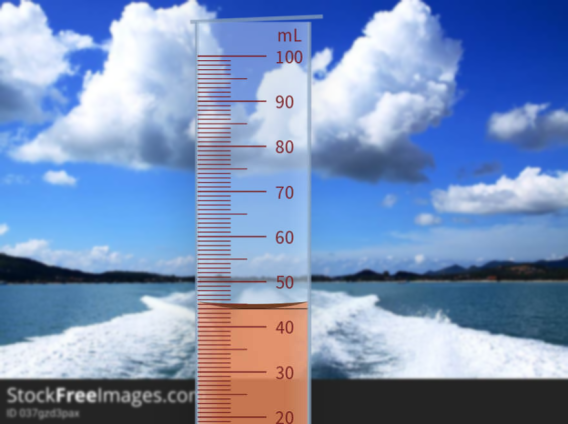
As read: value=44 unit=mL
